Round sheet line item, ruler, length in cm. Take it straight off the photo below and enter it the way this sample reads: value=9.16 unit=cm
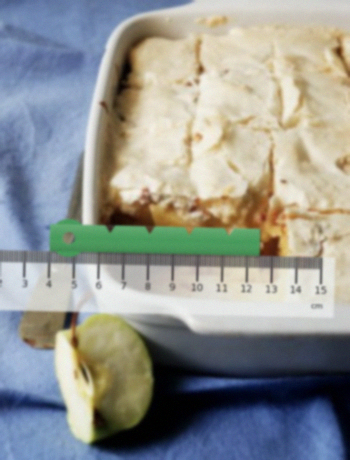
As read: value=8.5 unit=cm
